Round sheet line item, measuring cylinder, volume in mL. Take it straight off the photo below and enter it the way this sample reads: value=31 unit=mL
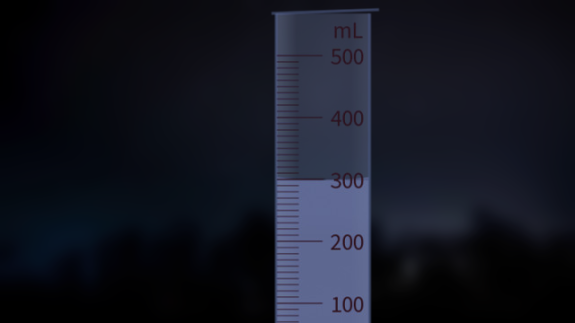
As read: value=300 unit=mL
